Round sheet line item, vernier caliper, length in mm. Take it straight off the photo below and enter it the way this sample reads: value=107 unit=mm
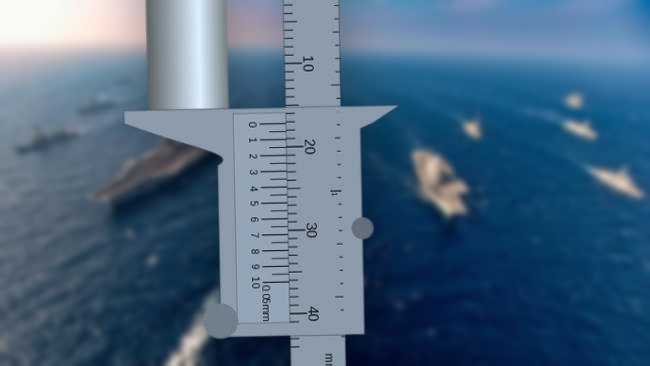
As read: value=17.2 unit=mm
